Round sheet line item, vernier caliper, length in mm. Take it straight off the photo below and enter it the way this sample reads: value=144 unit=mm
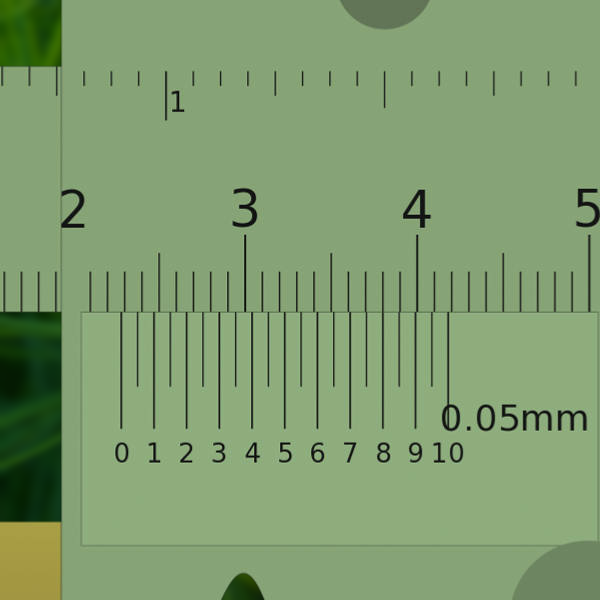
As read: value=22.8 unit=mm
